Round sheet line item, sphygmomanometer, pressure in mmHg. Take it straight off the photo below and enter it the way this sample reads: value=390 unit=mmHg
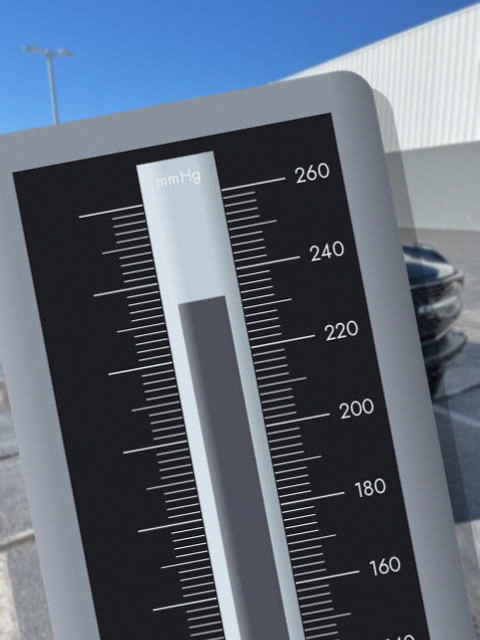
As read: value=234 unit=mmHg
